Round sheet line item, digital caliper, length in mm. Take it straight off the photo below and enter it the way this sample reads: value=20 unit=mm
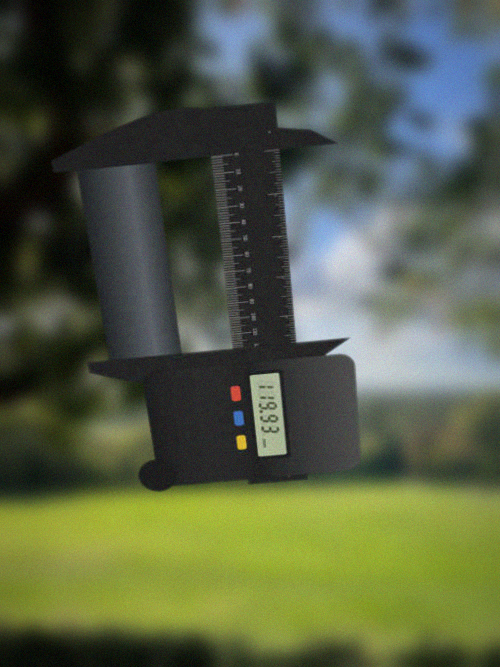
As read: value=119.93 unit=mm
